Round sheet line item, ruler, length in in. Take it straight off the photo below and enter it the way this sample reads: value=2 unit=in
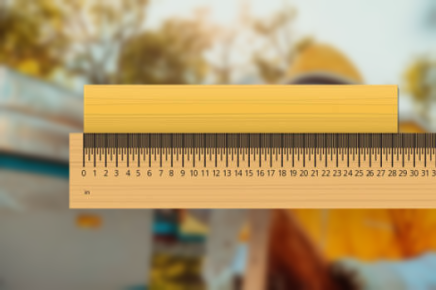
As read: value=28.5 unit=in
